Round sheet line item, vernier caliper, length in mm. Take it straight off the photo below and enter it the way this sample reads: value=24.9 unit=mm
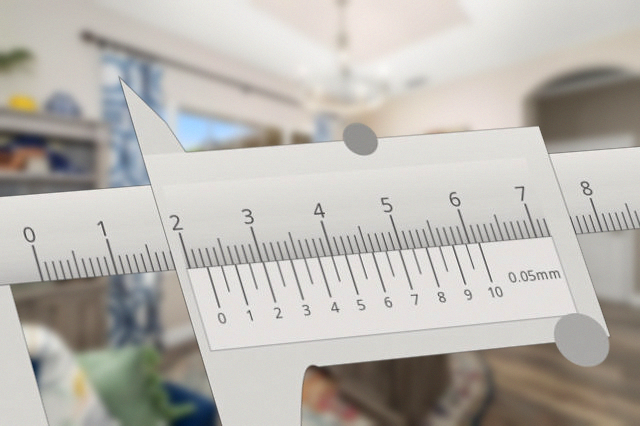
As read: value=22.4 unit=mm
